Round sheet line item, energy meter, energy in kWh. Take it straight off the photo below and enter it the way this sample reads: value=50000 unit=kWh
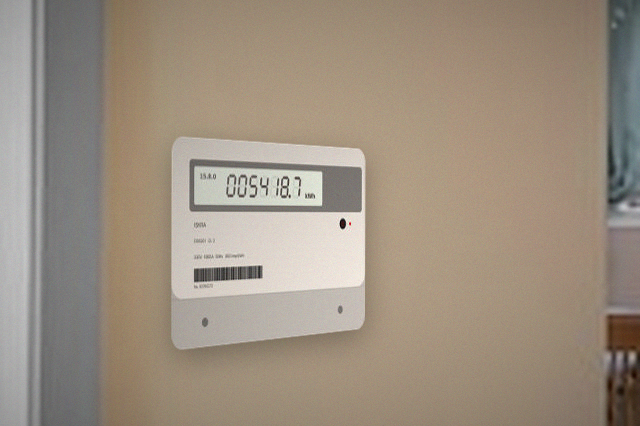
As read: value=5418.7 unit=kWh
